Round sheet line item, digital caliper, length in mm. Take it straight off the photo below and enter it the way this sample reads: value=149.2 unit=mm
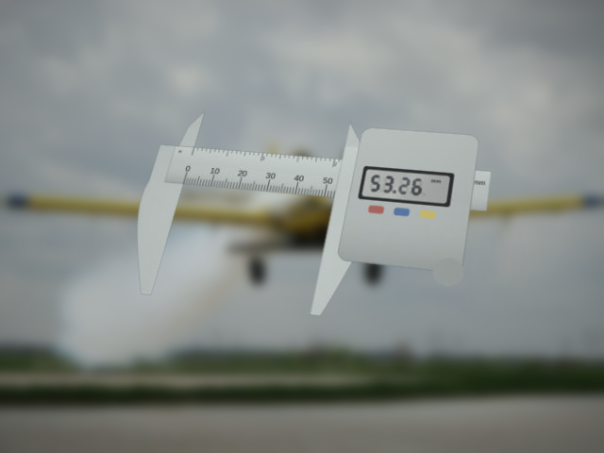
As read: value=53.26 unit=mm
